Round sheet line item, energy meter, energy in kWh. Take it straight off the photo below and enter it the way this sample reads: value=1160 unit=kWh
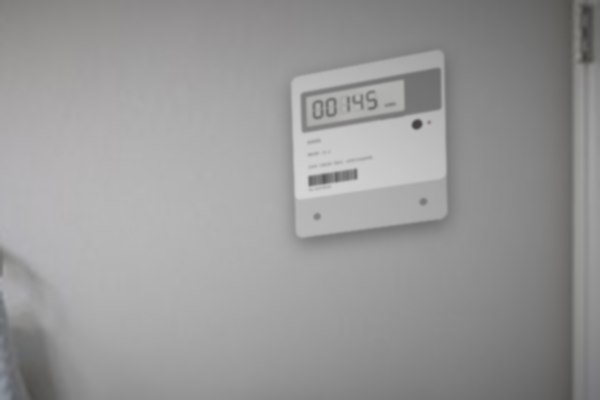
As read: value=145 unit=kWh
